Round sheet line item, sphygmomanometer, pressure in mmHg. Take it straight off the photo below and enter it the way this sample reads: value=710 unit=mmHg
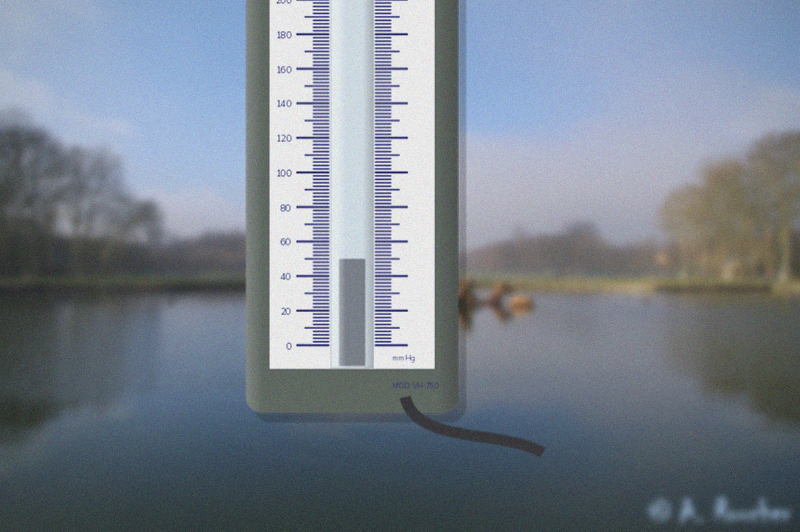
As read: value=50 unit=mmHg
